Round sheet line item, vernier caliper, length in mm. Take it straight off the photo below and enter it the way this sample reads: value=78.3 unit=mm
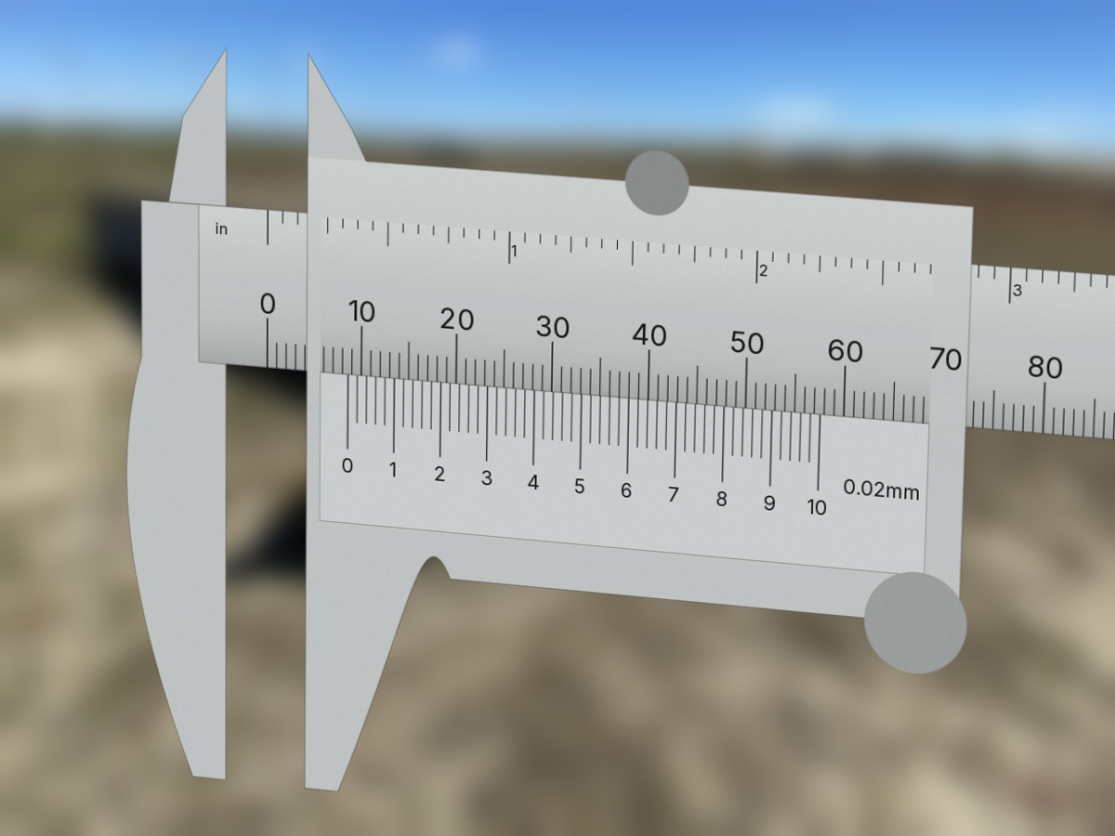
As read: value=8.6 unit=mm
